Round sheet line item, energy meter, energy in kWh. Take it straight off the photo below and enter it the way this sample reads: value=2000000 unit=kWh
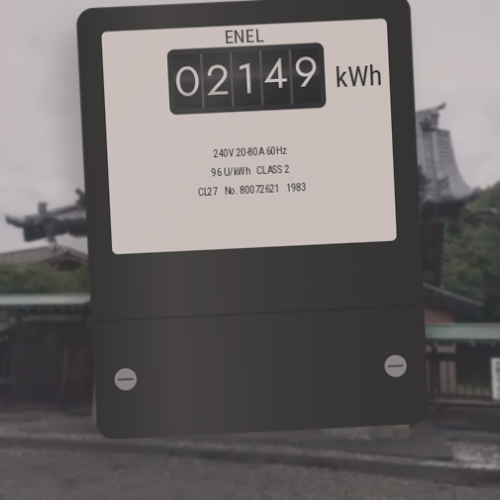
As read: value=2149 unit=kWh
